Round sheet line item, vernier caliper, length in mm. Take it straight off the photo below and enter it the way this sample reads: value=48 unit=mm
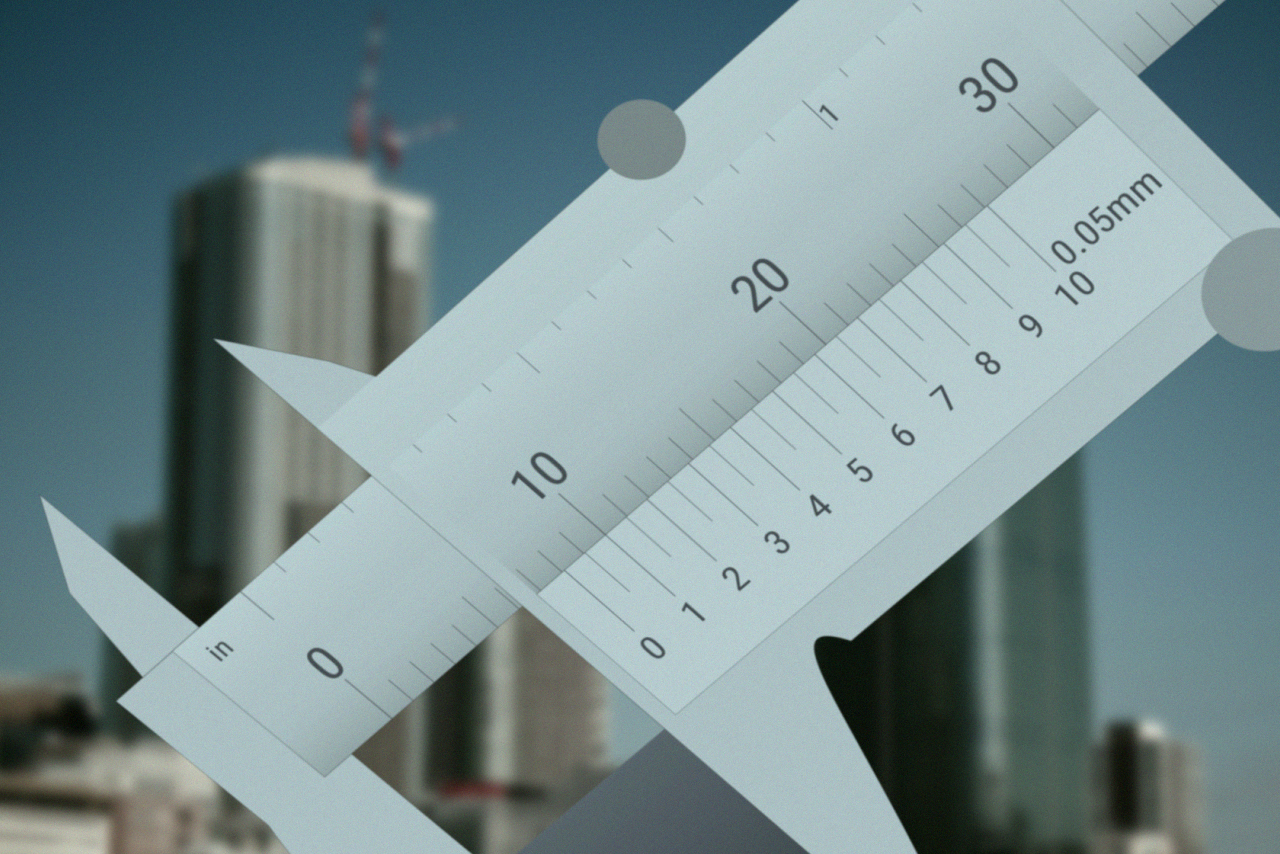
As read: value=8.10 unit=mm
